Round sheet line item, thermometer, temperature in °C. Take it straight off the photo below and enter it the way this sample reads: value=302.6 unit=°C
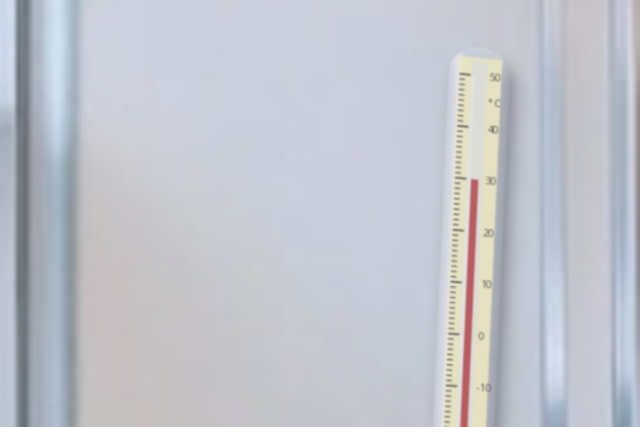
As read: value=30 unit=°C
